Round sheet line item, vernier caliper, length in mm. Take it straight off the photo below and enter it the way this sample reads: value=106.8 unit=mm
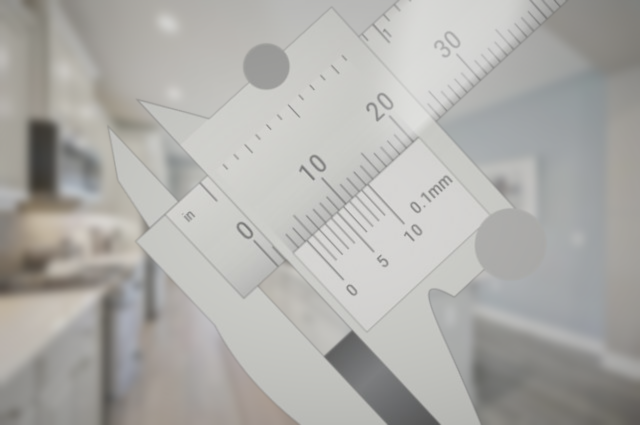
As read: value=4.2 unit=mm
